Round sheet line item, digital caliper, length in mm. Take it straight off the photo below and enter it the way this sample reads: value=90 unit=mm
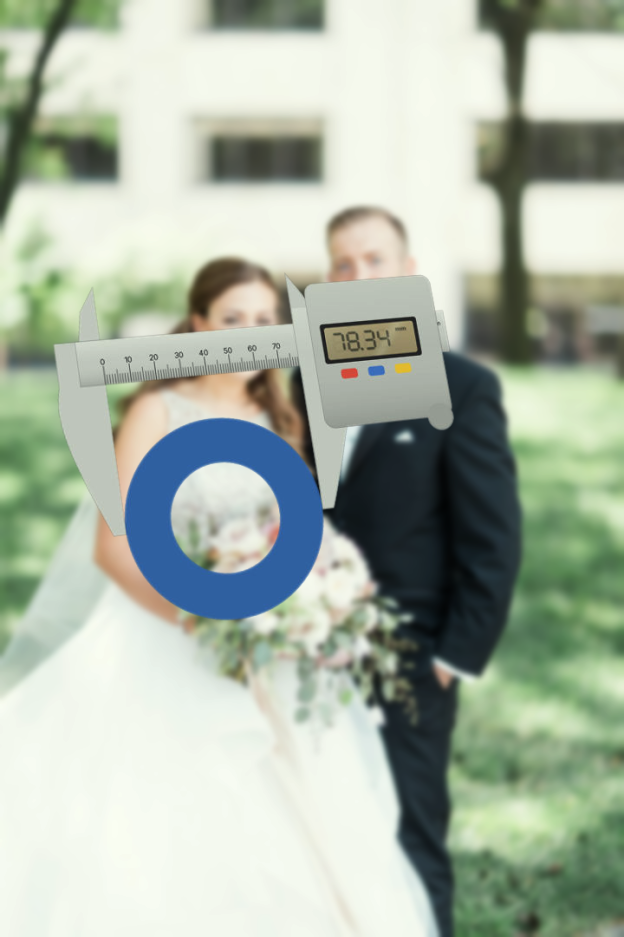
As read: value=78.34 unit=mm
